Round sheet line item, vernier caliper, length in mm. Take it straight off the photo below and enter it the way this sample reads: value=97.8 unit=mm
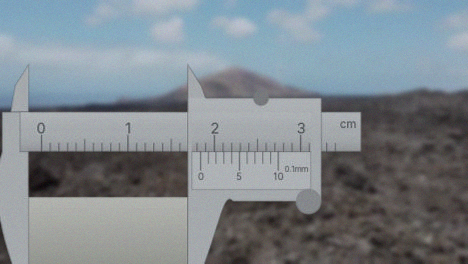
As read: value=18.4 unit=mm
